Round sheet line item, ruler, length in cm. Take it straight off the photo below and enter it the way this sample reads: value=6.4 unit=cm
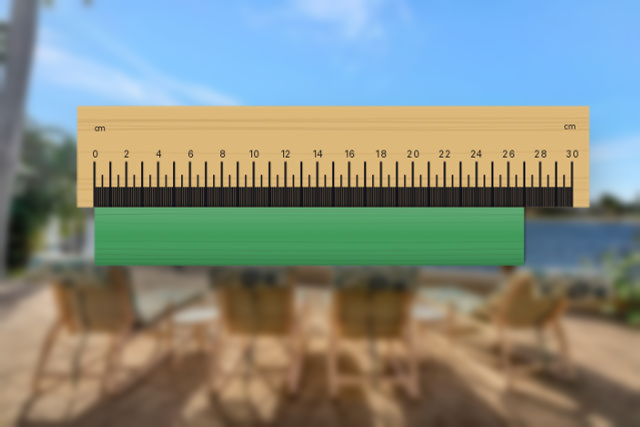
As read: value=27 unit=cm
